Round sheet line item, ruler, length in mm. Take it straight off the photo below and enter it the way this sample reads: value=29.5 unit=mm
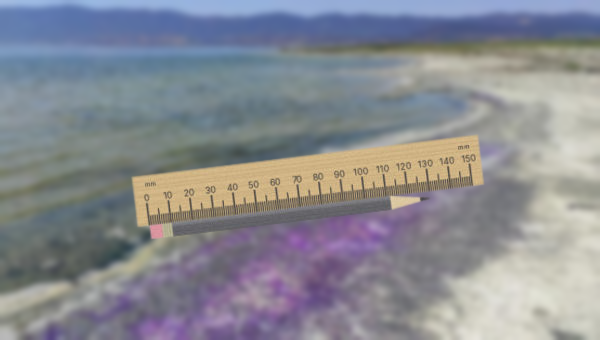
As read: value=130 unit=mm
